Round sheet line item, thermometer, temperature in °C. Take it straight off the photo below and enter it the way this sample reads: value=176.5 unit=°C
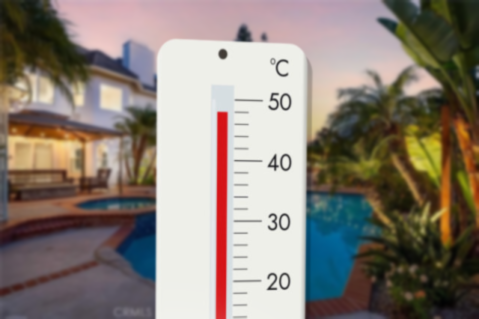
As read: value=48 unit=°C
